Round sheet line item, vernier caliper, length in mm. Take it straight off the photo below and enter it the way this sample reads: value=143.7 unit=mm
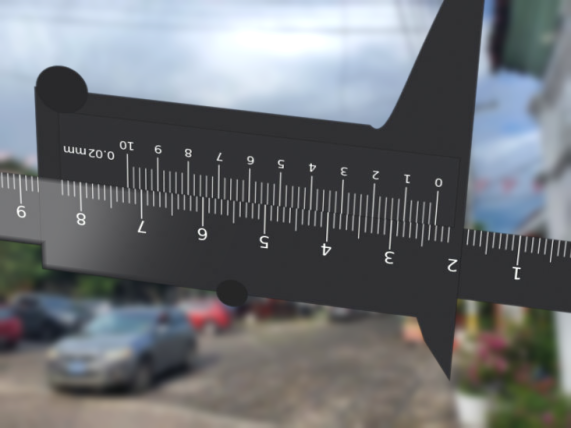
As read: value=23.2 unit=mm
